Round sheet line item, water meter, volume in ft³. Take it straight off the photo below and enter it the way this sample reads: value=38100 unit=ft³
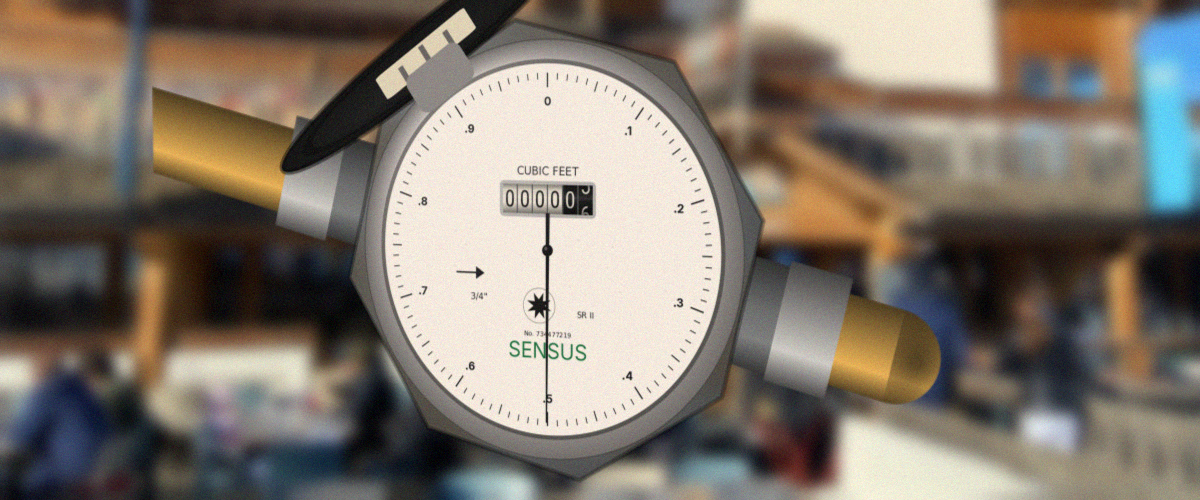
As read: value=5.50 unit=ft³
